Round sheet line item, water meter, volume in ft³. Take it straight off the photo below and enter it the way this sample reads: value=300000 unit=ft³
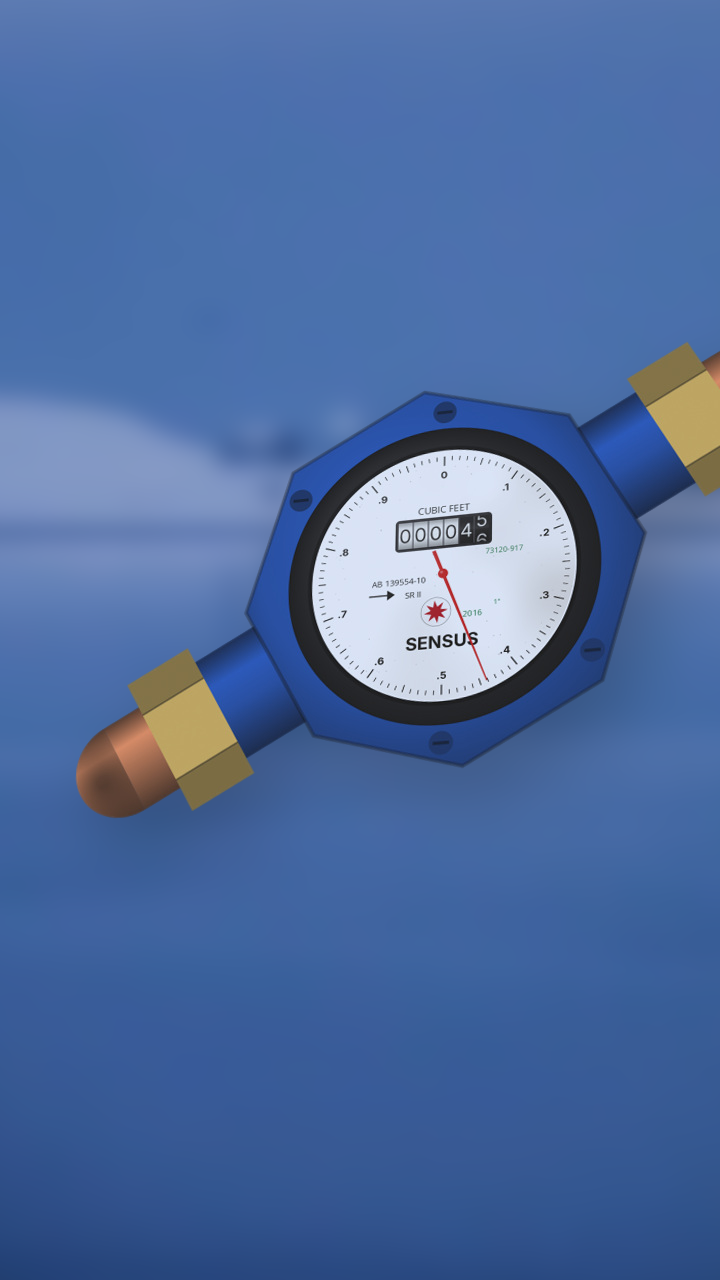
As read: value=45.44 unit=ft³
